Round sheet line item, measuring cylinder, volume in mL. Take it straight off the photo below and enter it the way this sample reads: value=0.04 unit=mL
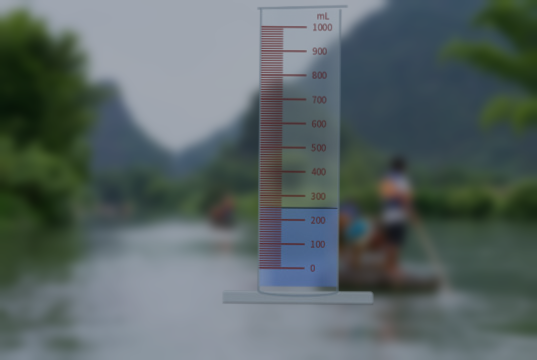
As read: value=250 unit=mL
